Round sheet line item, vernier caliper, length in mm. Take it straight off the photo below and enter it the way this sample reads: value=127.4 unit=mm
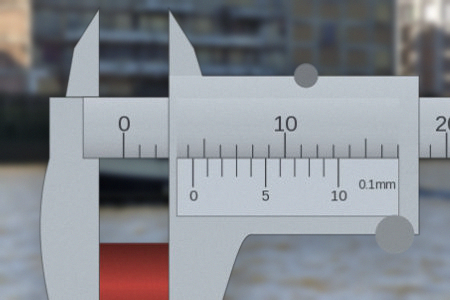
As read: value=4.3 unit=mm
